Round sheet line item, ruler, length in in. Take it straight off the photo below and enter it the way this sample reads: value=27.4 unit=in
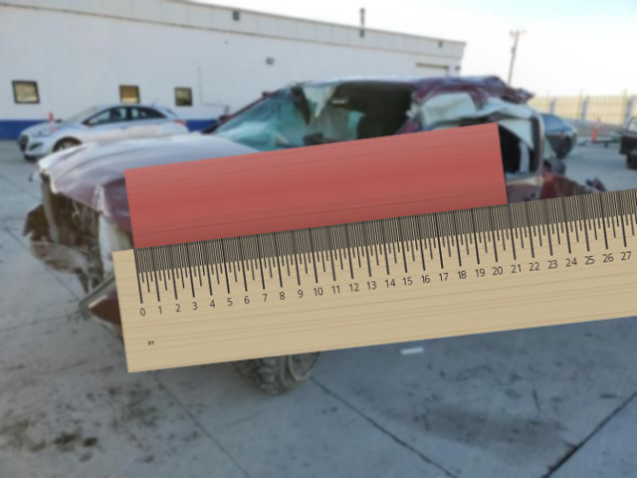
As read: value=21 unit=in
